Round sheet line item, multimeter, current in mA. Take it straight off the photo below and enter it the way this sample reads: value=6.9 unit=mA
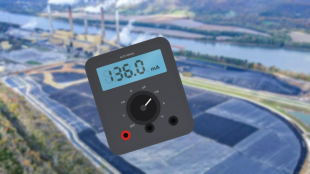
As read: value=136.0 unit=mA
